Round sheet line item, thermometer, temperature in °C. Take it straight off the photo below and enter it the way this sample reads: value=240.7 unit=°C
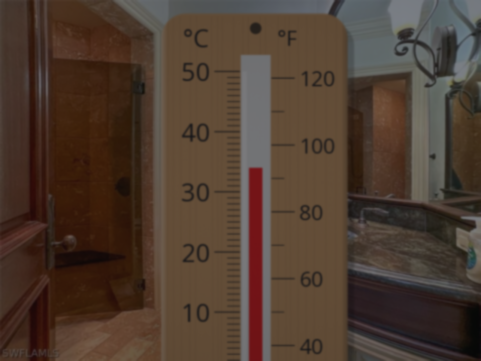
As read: value=34 unit=°C
